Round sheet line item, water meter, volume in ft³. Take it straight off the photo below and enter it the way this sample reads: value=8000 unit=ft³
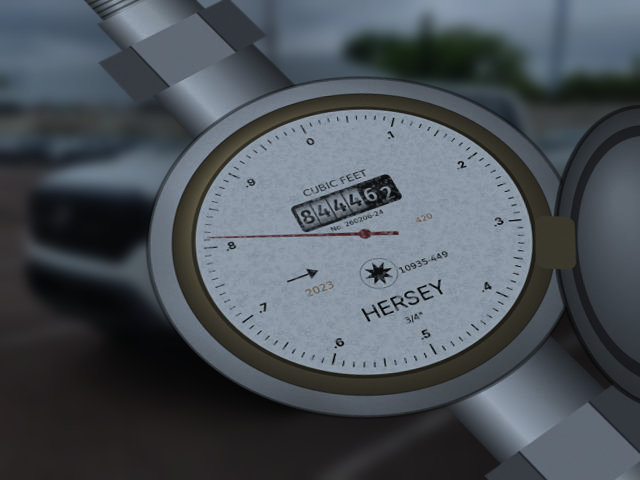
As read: value=844461.81 unit=ft³
